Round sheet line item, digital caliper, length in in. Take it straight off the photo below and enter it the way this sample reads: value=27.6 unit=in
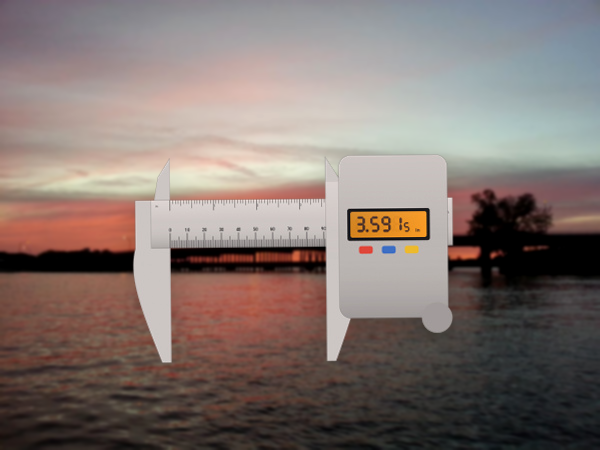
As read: value=3.5915 unit=in
